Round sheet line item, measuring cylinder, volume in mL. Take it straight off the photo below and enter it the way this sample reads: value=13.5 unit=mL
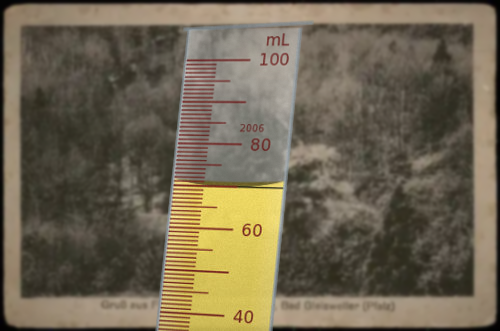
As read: value=70 unit=mL
